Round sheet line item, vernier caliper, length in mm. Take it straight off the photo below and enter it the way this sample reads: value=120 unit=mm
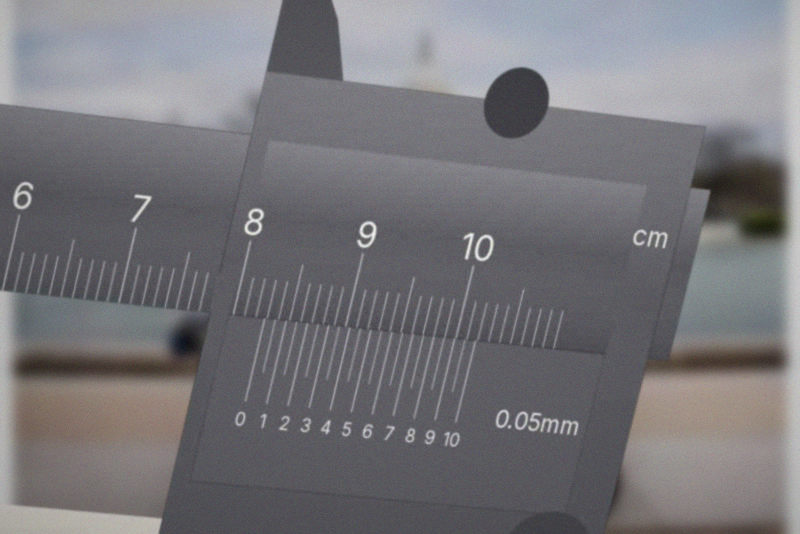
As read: value=82.8 unit=mm
